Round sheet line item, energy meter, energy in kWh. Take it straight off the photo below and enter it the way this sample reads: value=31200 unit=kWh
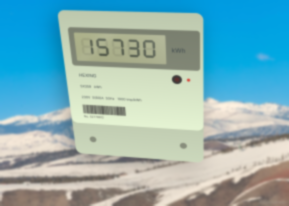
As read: value=15730 unit=kWh
